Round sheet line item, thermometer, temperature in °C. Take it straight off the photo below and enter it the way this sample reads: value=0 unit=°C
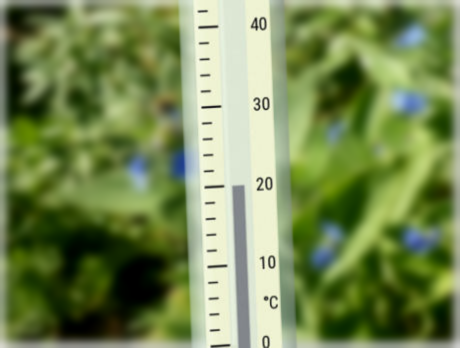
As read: value=20 unit=°C
